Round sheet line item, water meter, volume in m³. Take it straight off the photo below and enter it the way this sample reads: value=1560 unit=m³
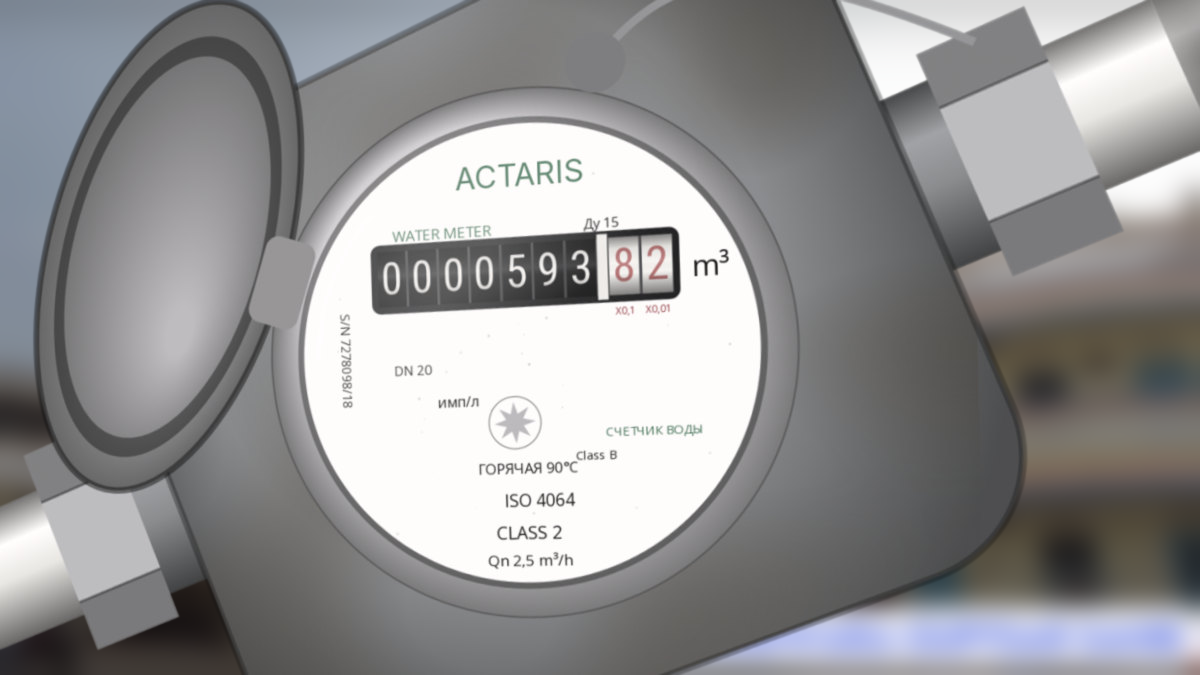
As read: value=593.82 unit=m³
